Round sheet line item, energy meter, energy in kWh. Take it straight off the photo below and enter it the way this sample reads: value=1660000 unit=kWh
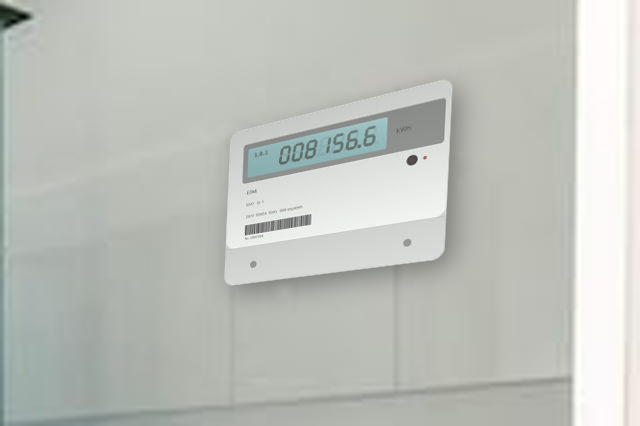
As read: value=8156.6 unit=kWh
